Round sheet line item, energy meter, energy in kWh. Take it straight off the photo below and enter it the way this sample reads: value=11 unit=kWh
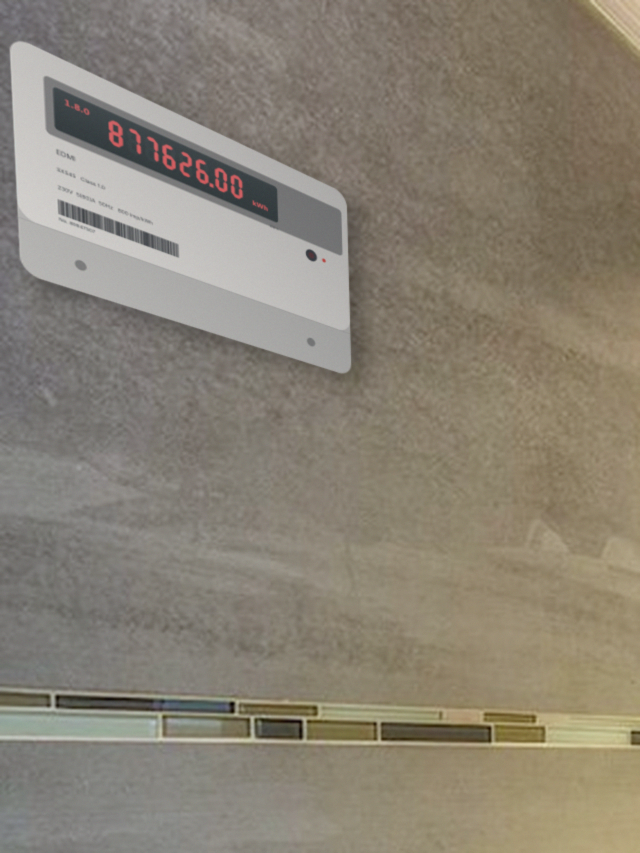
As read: value=877626.00 unit=kWh
